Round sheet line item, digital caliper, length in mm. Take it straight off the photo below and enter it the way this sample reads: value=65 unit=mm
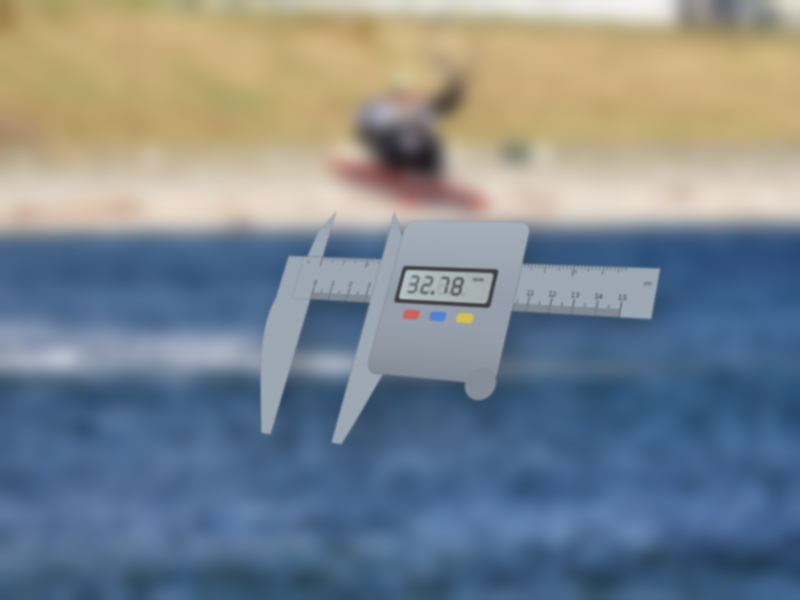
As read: value=32.78 unit=mm
